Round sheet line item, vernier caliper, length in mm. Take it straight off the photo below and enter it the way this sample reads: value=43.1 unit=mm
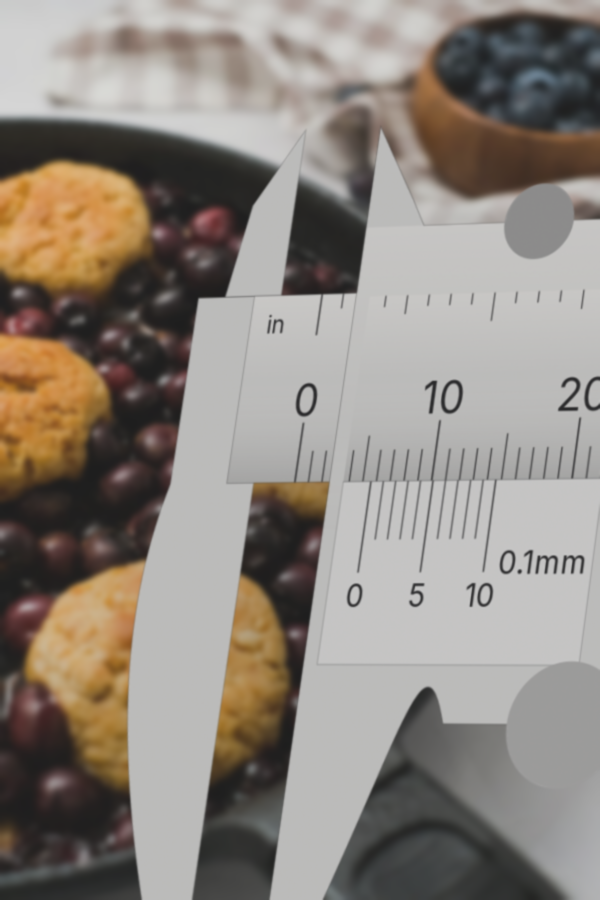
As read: value=5.6 unit=mm
